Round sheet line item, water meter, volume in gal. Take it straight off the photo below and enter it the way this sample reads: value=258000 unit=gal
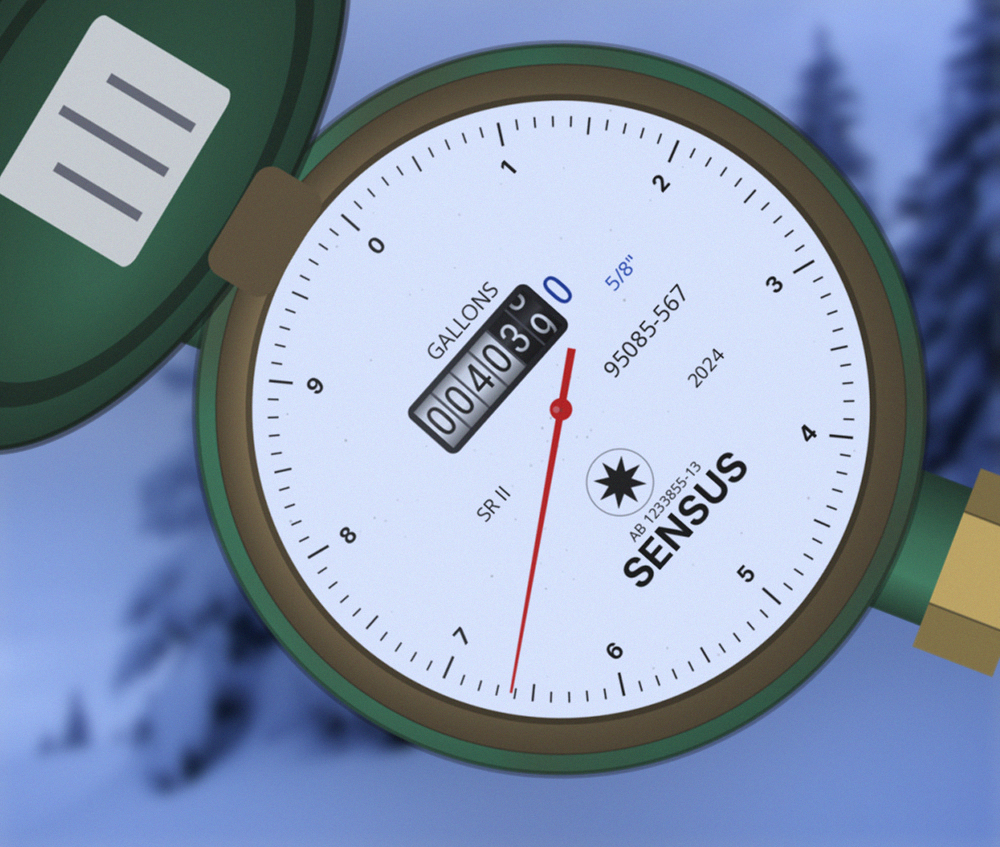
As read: value=40386.6 unit=gal
